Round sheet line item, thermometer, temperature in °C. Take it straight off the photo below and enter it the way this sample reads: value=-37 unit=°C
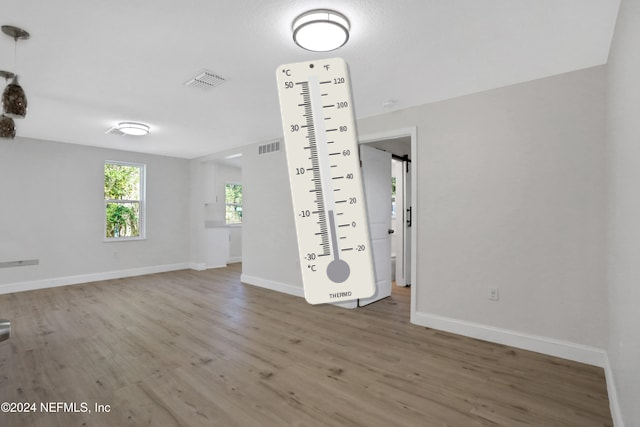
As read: value=-10 unit=°C
